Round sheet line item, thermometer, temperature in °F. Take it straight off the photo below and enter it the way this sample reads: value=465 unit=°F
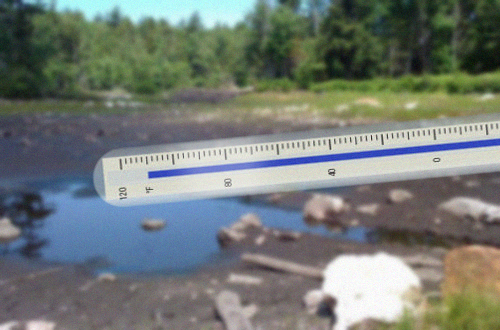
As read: value=110 unit=°F
